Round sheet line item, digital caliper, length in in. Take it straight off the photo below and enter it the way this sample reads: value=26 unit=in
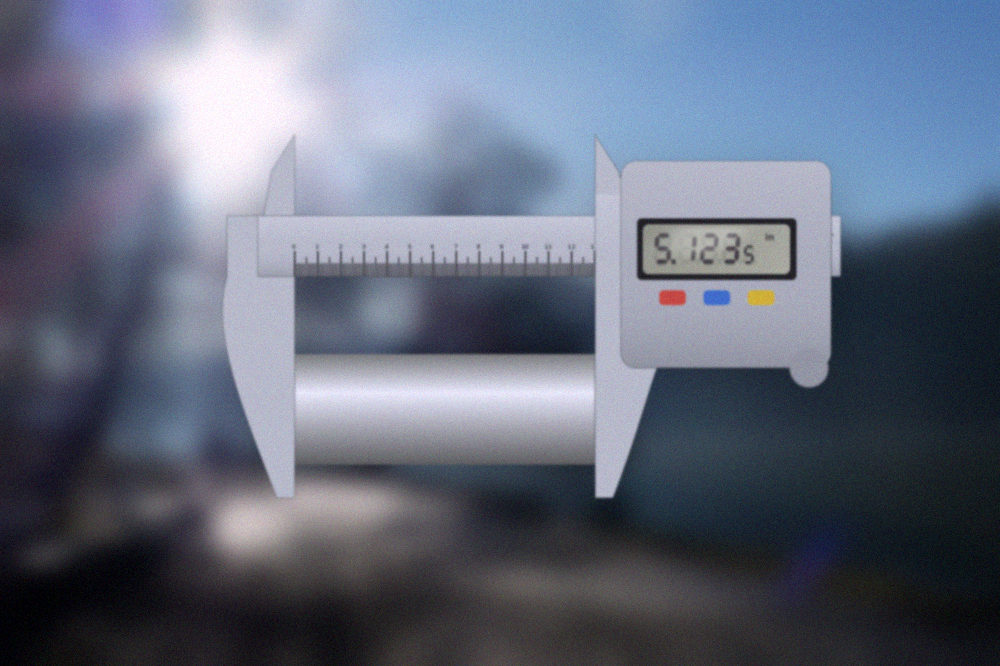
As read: value=5.1235 unit=in
